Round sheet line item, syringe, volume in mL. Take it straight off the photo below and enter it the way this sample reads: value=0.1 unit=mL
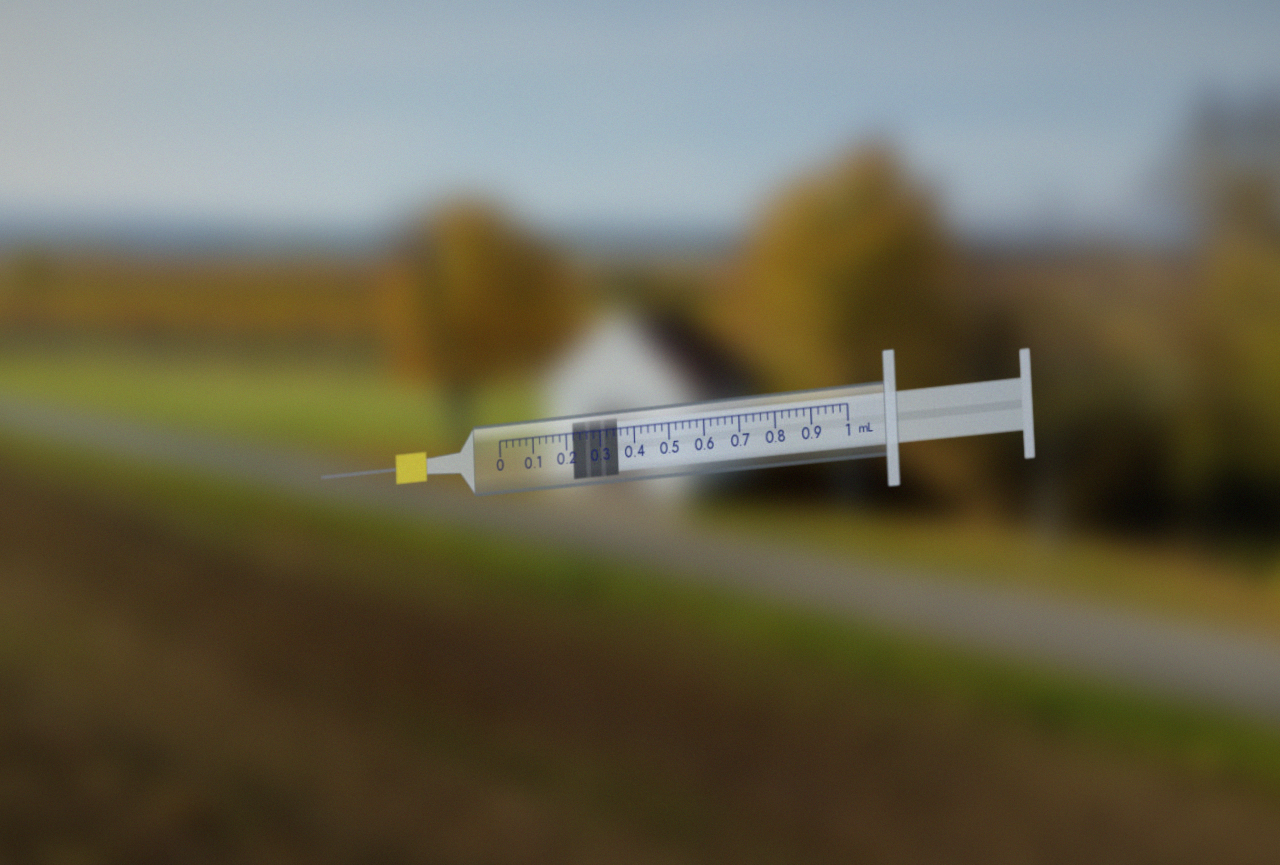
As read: value=0.22 unit=mL
